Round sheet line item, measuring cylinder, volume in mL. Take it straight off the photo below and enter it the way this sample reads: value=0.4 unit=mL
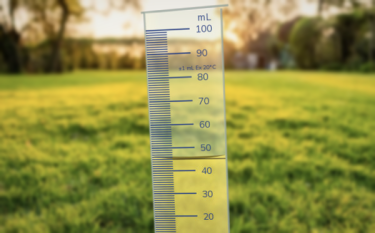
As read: value=45 unit=mL
